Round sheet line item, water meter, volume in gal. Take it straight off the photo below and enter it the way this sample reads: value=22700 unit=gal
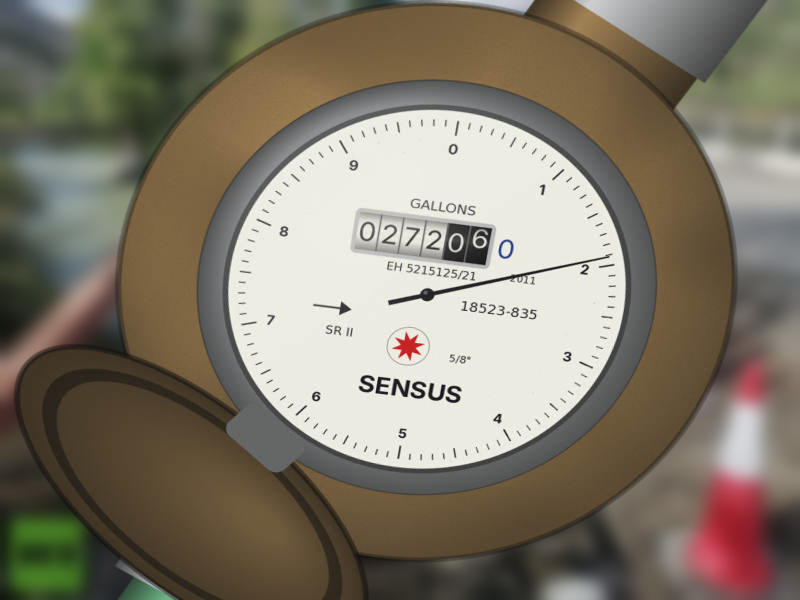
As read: value=272061.9 unit=gal
